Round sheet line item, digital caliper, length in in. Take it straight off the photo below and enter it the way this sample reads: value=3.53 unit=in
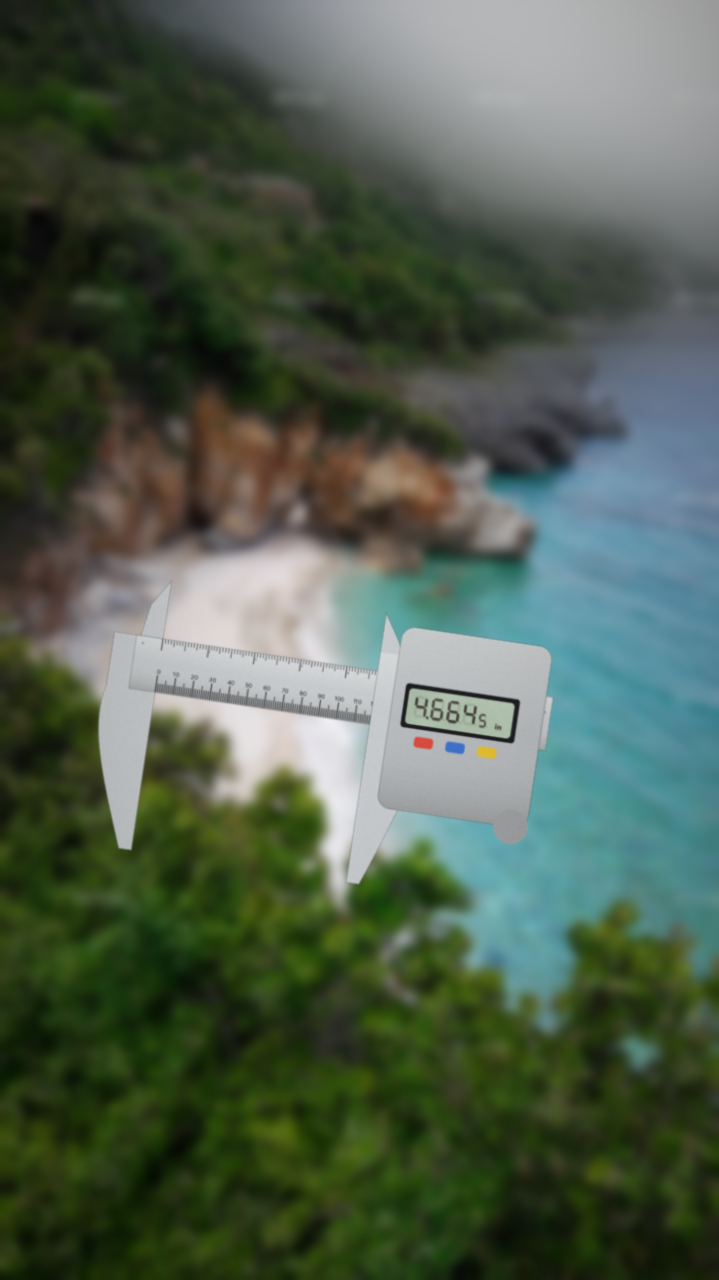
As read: value=4.6645 unit=in
